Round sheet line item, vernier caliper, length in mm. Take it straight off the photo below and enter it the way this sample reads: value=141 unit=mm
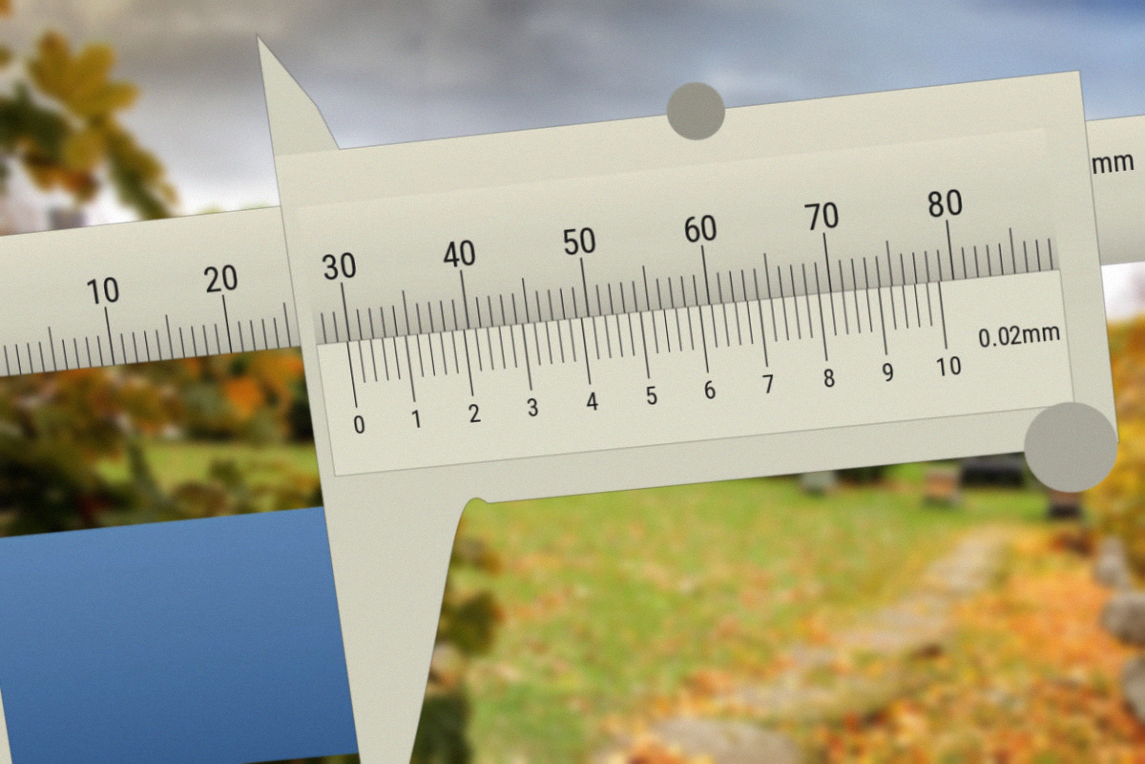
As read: value=29.8 unit=mm
